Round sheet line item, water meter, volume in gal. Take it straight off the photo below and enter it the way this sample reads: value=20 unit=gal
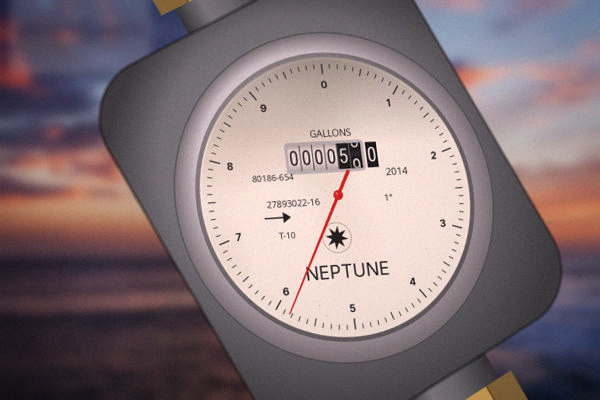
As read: value=585.8 unit=gal
